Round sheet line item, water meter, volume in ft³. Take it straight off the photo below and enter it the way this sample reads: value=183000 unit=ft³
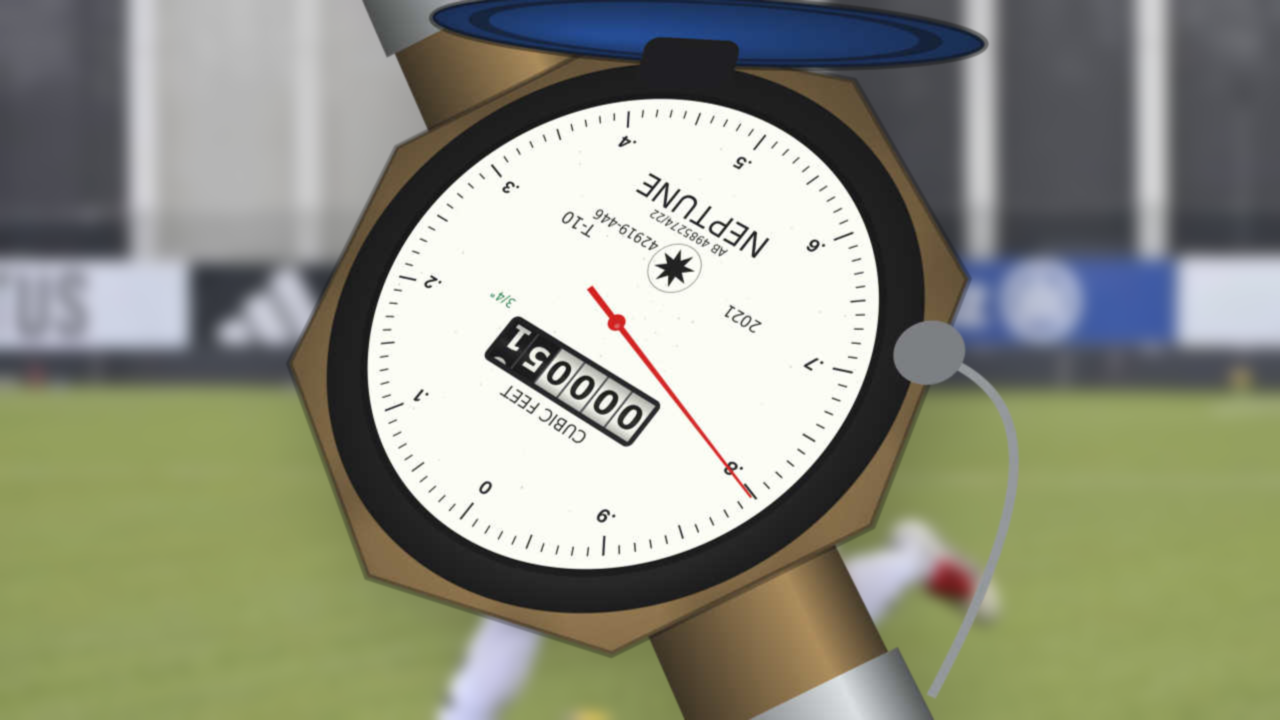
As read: value=50.80 unit=ft³
